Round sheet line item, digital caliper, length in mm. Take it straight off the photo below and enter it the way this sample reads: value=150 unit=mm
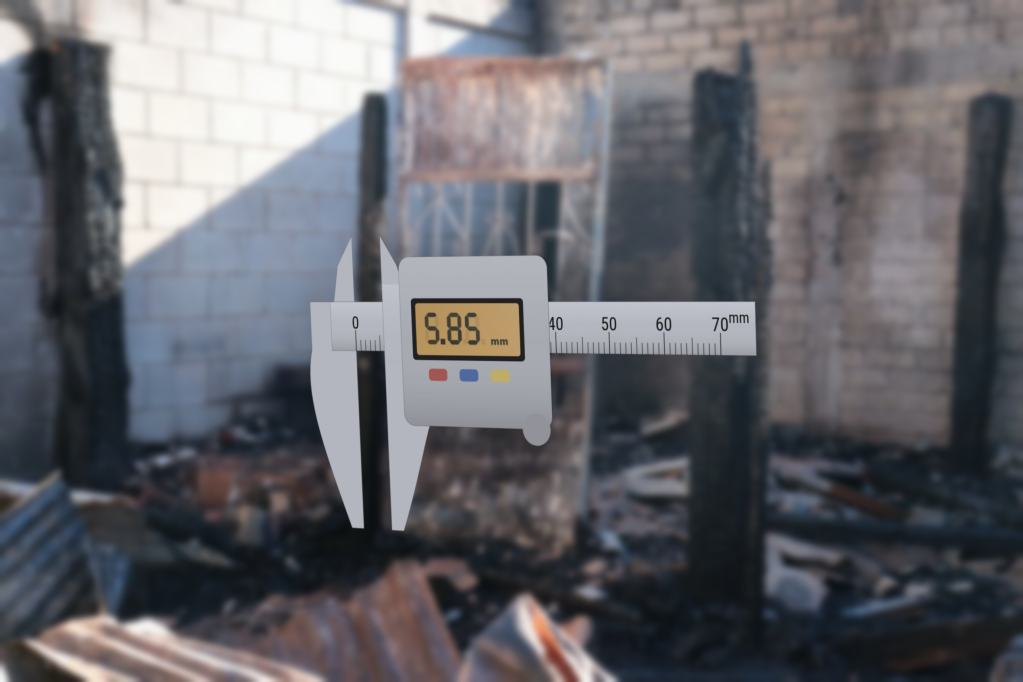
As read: value=5.85 unit=mm
